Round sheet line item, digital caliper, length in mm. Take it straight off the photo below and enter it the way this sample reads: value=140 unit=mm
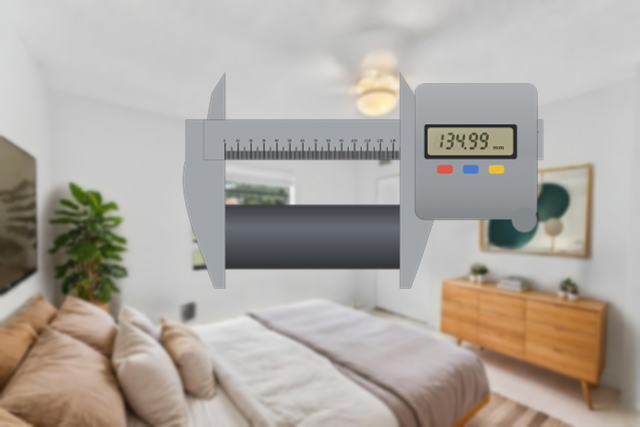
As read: value=134.99 unit=mm
